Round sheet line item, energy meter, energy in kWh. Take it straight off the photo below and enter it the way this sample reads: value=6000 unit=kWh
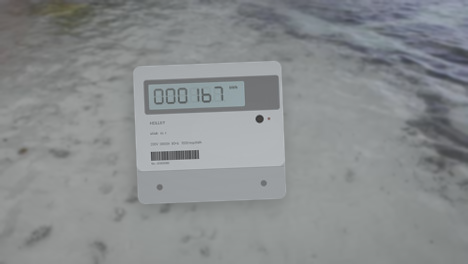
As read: value=167 unit=kWh
